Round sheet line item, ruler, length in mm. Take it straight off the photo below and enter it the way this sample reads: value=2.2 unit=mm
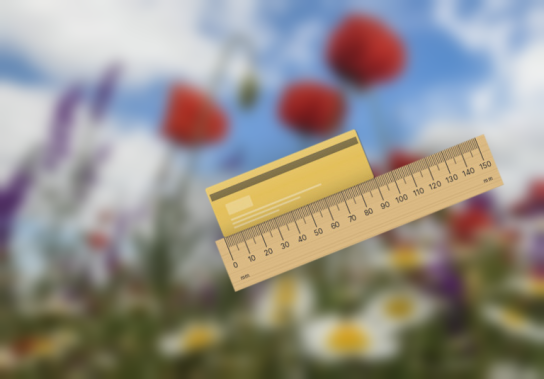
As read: value=90 unit=mm
